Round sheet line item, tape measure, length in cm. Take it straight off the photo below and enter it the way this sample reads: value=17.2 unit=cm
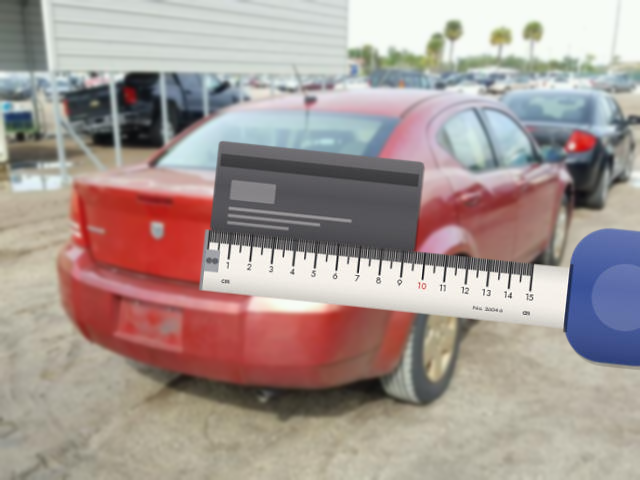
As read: value=9.5 unit=cm
